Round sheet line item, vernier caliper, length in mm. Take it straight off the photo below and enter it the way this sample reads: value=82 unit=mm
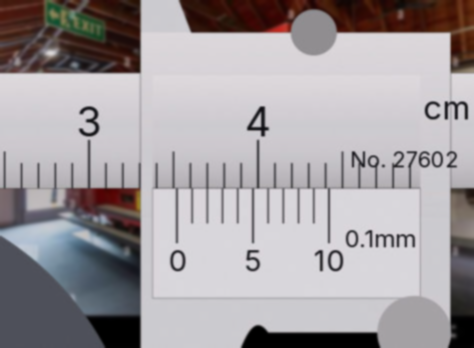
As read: value=35.2 unit=mm
